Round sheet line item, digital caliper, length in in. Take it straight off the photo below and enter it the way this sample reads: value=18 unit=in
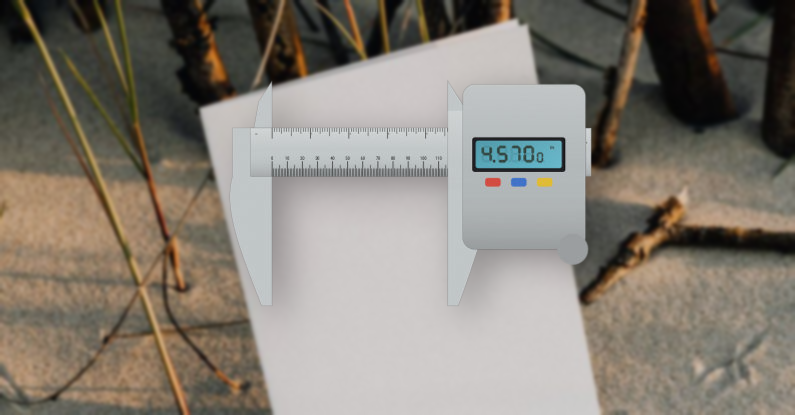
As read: value=4.5700 unit=in
